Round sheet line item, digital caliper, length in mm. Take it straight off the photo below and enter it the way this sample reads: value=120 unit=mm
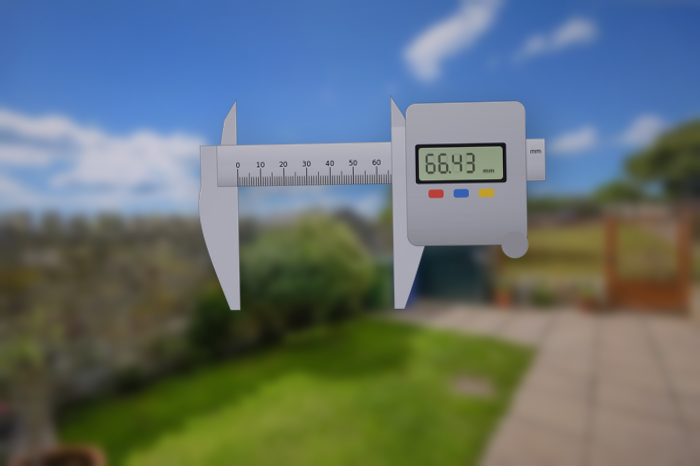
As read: value=66.43 unit=mm
